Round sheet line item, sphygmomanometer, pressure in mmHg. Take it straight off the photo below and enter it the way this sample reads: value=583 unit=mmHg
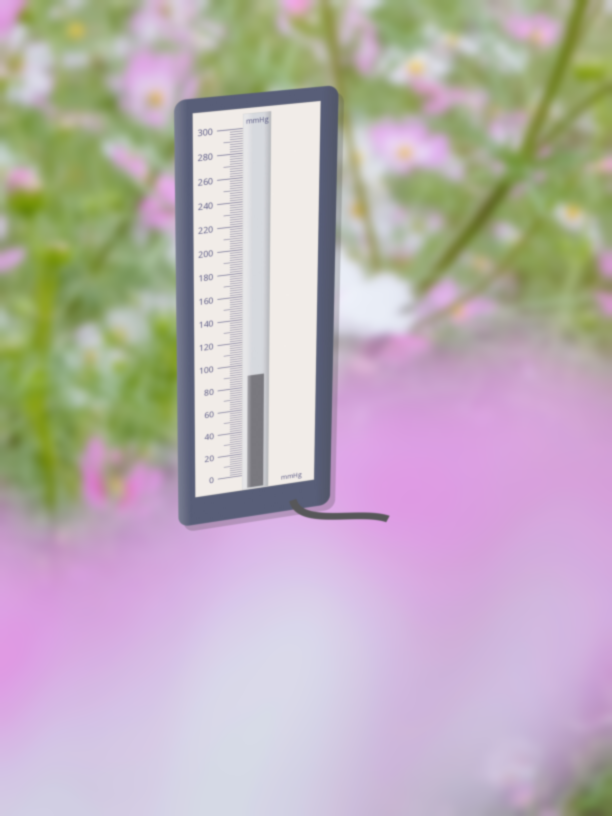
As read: value=90 unit=mmHg
